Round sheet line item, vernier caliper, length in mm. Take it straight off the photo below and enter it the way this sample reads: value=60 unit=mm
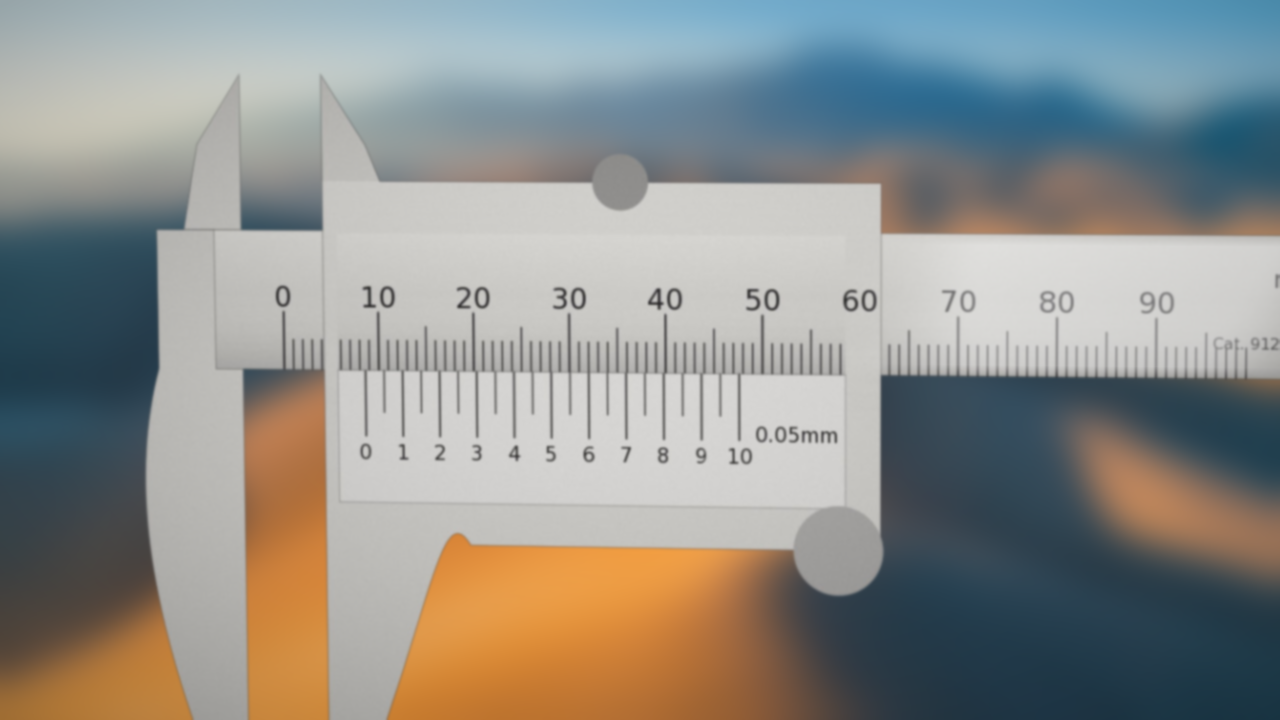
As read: value=8.6 unit=mm
